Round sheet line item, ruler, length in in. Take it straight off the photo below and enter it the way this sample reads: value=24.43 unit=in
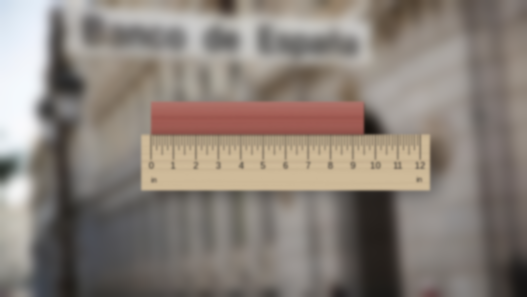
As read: value=9.5 unit=in
